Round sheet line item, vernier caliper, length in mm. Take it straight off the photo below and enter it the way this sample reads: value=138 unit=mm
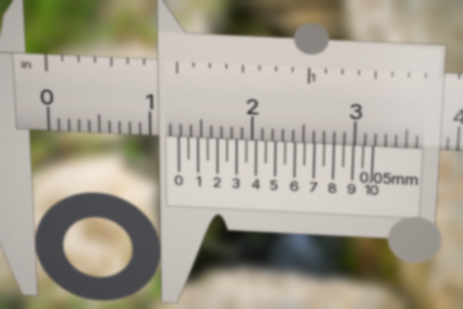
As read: value=12.8 unit=mm
